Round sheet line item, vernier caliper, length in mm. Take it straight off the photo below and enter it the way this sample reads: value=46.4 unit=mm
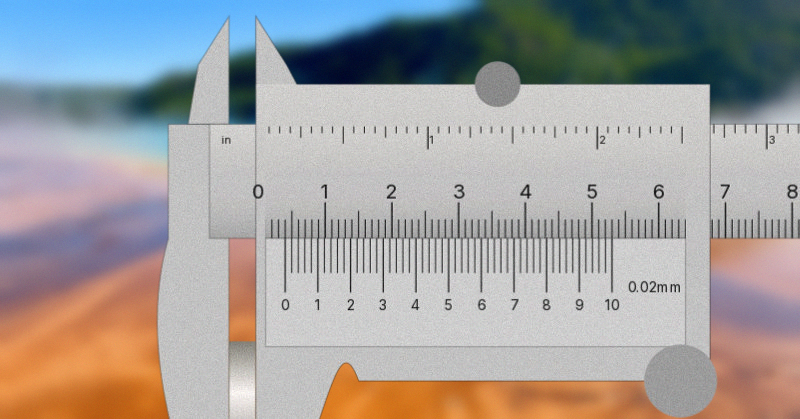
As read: value=4.0 unit=mm
